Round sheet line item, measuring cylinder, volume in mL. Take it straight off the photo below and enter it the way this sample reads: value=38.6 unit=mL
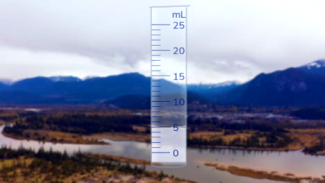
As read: value=5 unit=mL
